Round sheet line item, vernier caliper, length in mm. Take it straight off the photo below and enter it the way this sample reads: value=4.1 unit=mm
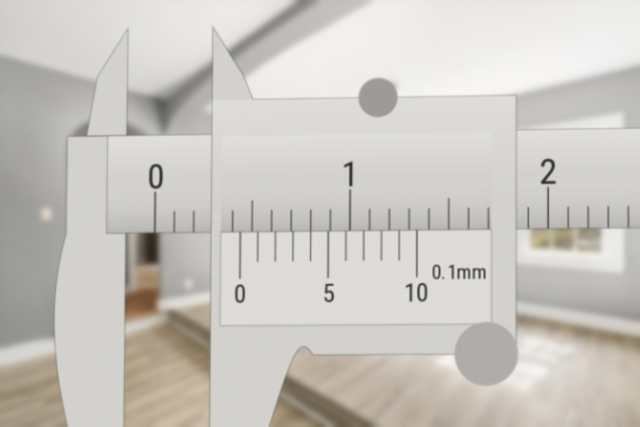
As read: value=4.4 unit=mm
